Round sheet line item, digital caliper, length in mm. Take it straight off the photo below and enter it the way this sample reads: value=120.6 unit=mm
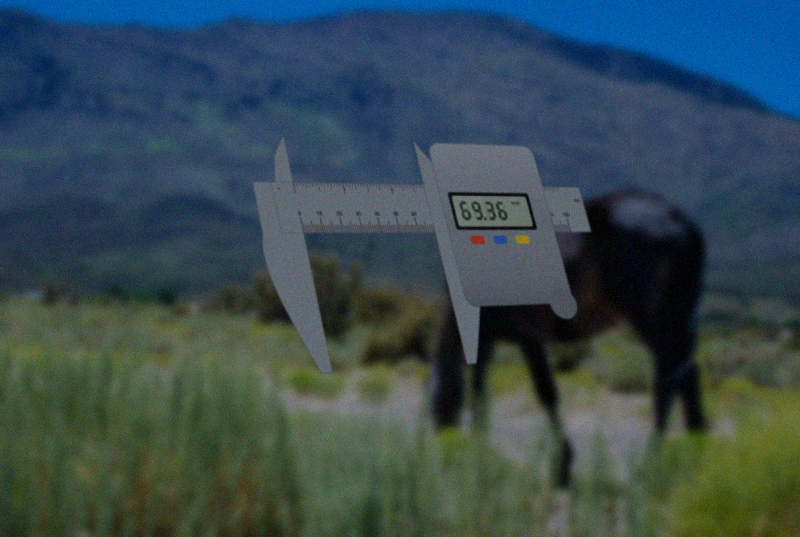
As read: value=69.36 unit=mm
